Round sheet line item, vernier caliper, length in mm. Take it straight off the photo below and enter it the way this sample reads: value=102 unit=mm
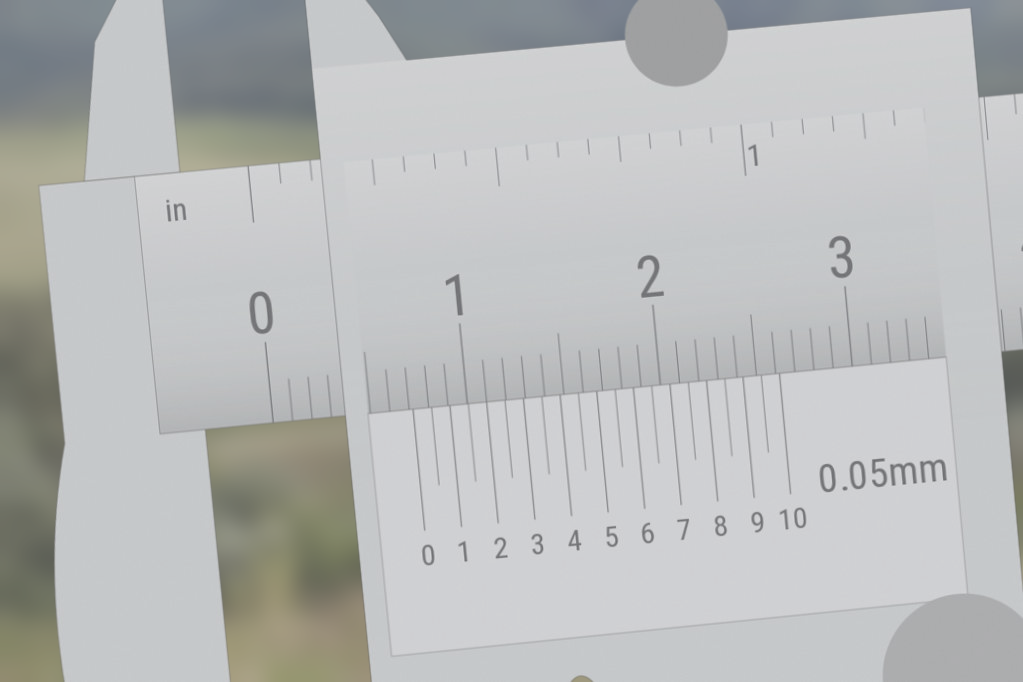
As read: value=7.2 unit=mm
